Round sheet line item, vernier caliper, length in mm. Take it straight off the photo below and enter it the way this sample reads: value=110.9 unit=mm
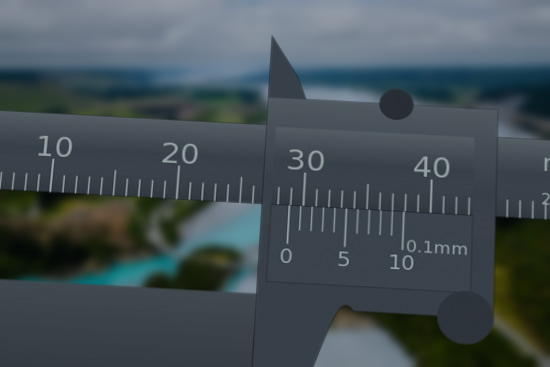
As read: value=28.9 unit=mm
